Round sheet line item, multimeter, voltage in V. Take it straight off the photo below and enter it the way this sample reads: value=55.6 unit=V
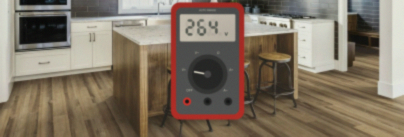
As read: value=264 unit=V
